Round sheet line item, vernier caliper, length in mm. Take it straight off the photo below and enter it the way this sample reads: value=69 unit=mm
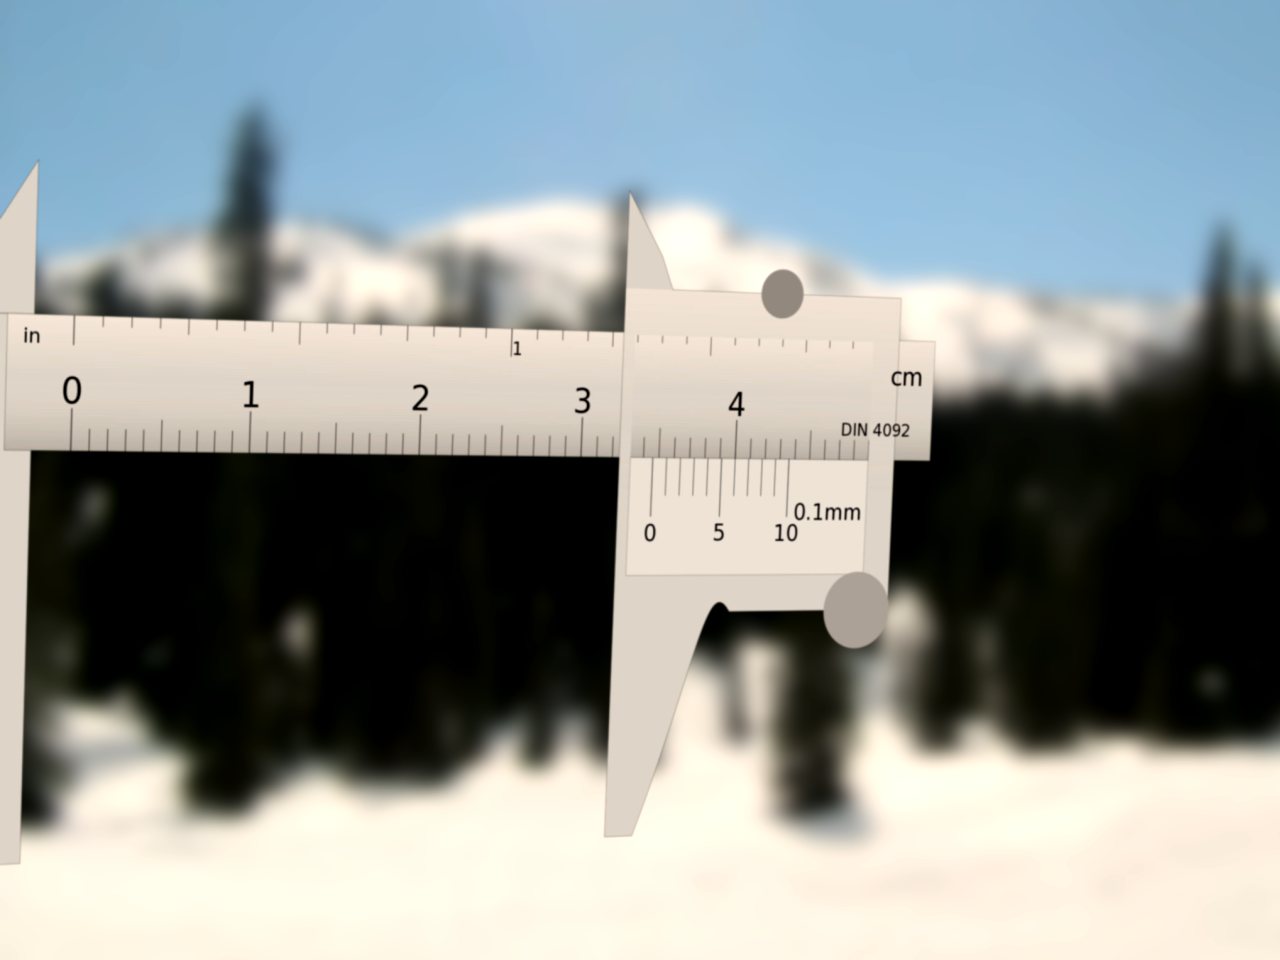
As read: value=34.6 unit=mm
